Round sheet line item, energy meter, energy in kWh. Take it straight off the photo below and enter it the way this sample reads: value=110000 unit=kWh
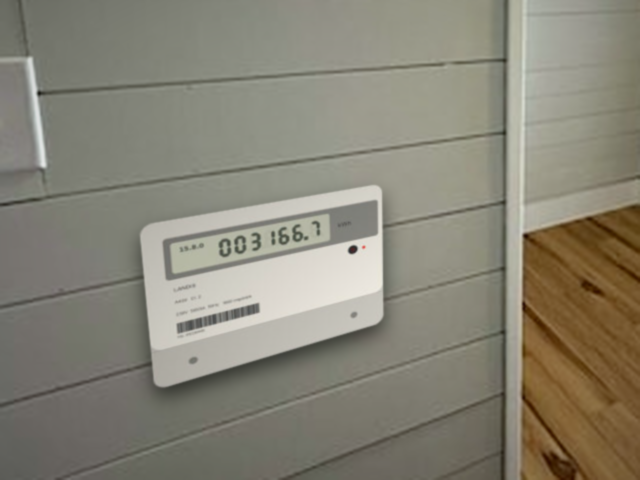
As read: value=3166.7 unit=kWh
